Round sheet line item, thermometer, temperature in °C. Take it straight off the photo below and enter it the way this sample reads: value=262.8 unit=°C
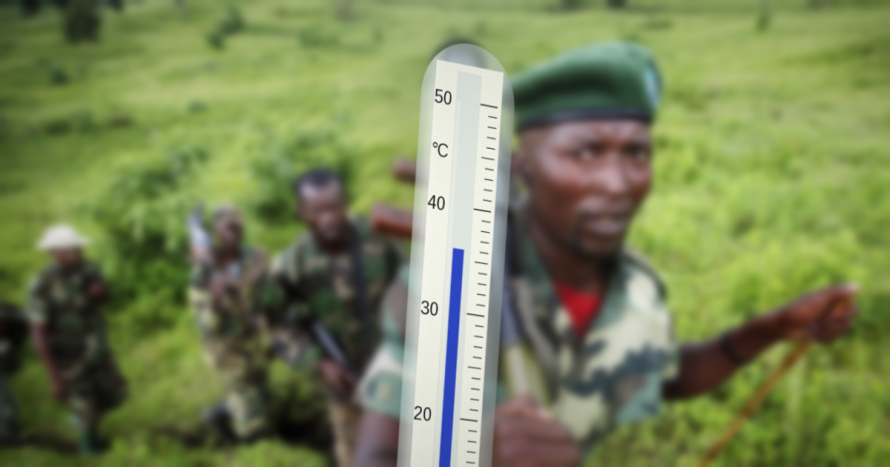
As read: value=36 unit=°C
